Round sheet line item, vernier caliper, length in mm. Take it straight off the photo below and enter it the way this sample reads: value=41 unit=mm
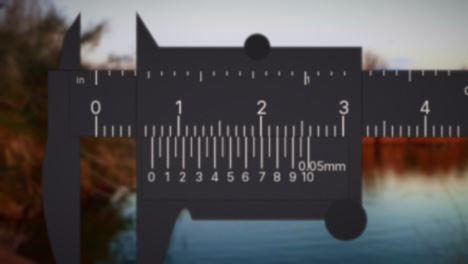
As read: value=6.8 unit=mm
